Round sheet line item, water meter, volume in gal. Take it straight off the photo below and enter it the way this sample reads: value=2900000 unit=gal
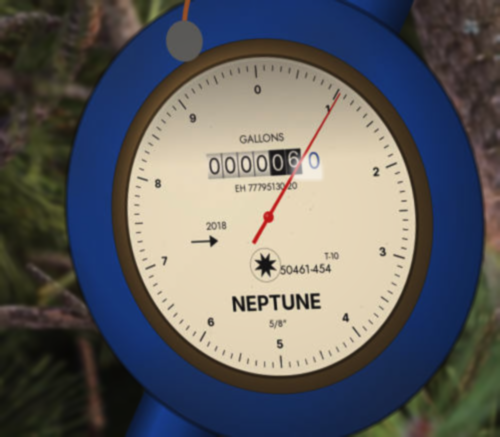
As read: value=61.0 unit=gal
